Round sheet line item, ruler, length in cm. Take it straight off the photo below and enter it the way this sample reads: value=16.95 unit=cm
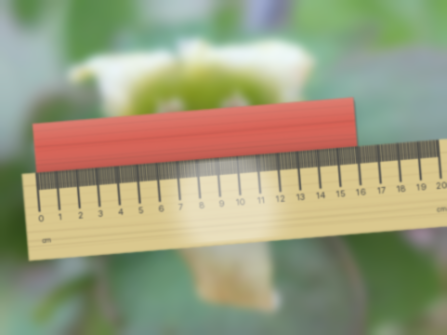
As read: value=16 unit=cm
